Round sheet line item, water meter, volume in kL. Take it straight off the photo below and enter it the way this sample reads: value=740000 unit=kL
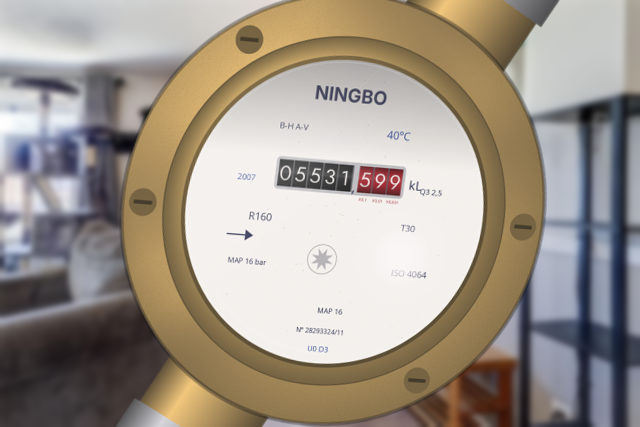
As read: value=5531.599 unit=kL
